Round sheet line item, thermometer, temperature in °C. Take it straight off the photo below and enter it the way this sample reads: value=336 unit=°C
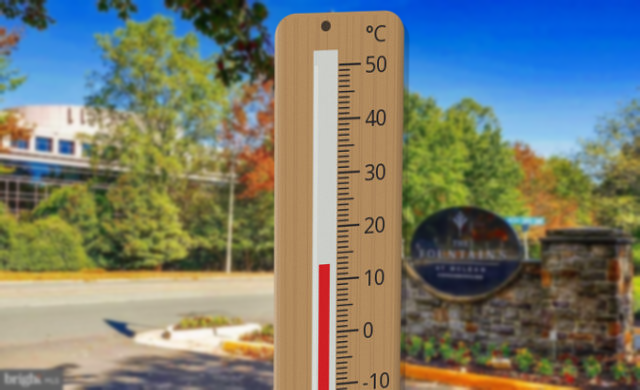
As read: value=13 unit=°C
